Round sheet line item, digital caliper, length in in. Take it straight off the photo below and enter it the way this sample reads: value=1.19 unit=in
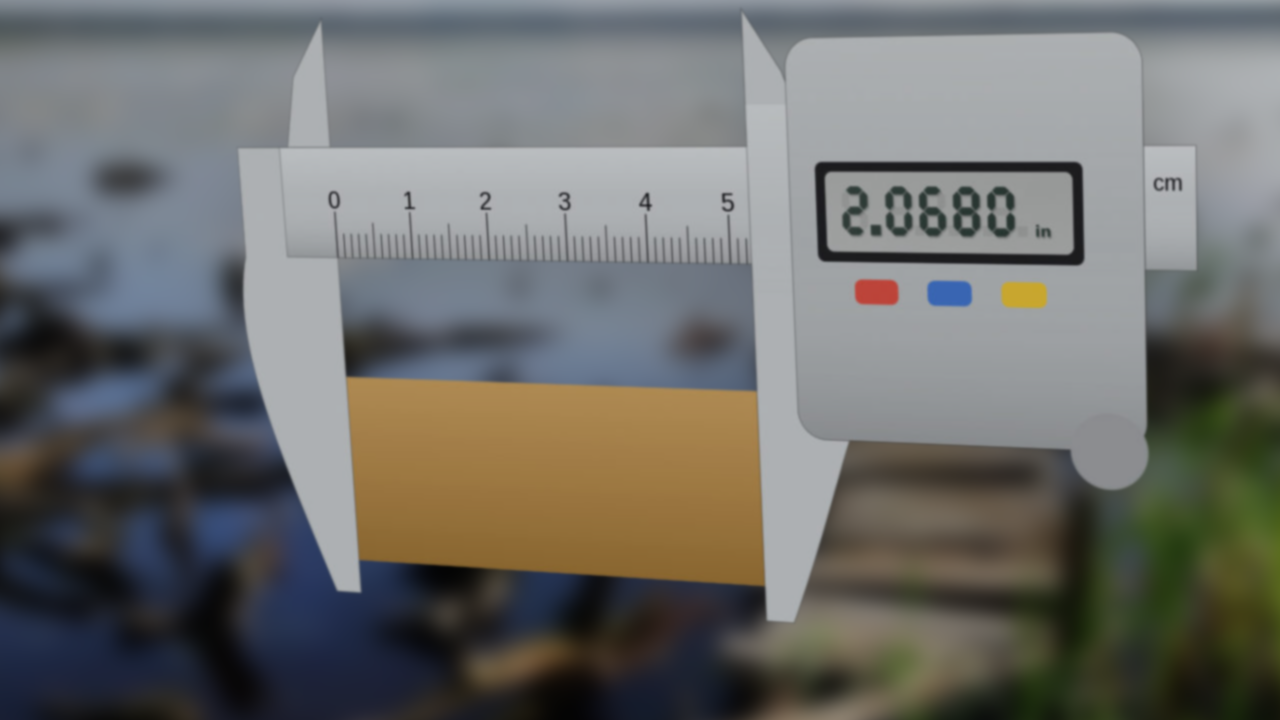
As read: value=2.0680 unit=in
